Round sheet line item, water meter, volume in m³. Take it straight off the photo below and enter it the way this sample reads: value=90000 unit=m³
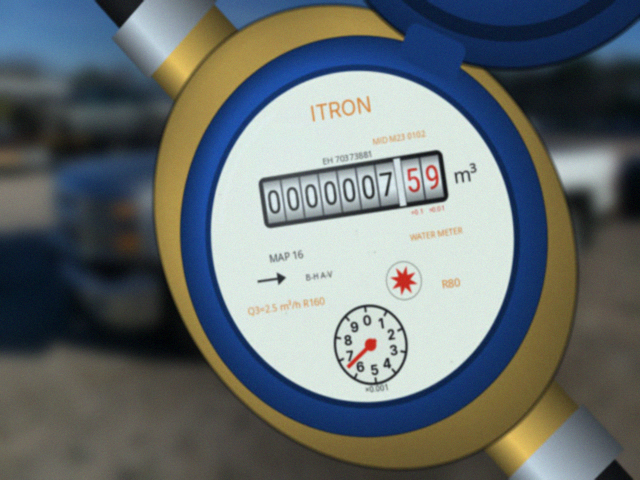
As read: value=7.596 unit=m³
